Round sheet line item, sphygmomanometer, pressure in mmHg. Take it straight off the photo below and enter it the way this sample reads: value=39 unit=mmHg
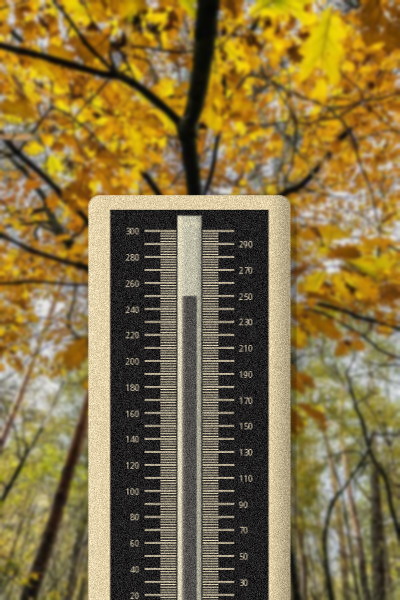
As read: value=250 unit=mmHg
